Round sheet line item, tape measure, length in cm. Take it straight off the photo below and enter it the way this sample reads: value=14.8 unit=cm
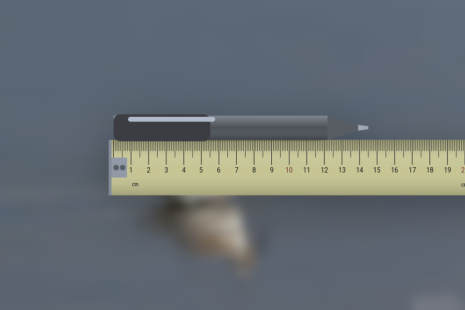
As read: value=14.5 unit=cm
